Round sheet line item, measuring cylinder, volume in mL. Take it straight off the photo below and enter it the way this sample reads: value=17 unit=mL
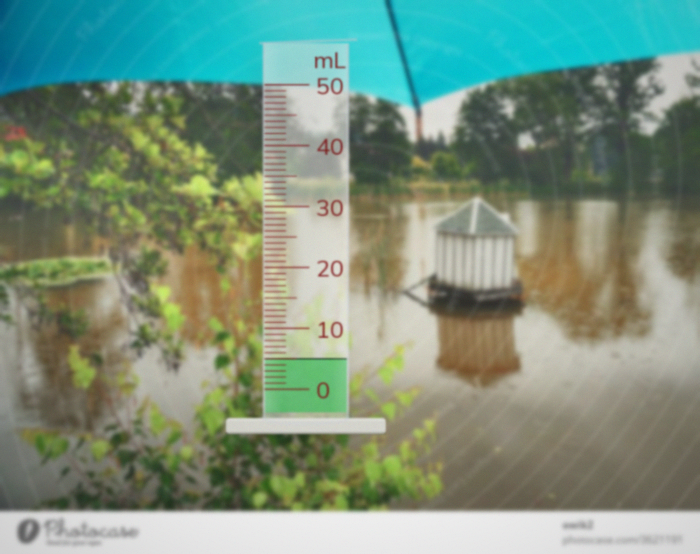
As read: value=5 unit=mL
